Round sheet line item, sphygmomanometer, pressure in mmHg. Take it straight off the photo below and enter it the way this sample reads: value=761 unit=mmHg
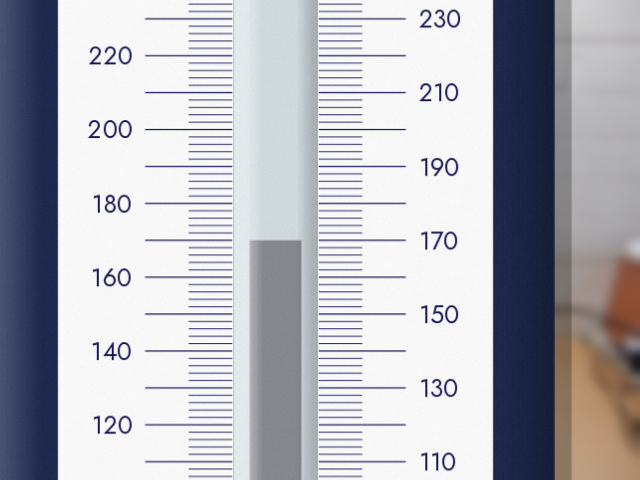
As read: value=170 unit=mmHg
